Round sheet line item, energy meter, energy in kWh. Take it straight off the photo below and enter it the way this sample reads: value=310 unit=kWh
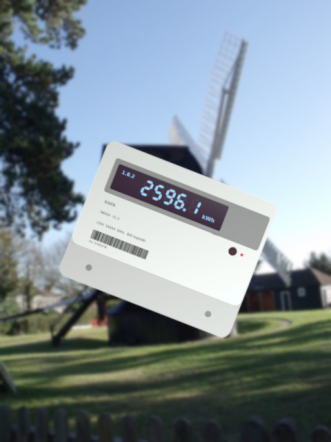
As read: value=2596.1 unit=kWh
